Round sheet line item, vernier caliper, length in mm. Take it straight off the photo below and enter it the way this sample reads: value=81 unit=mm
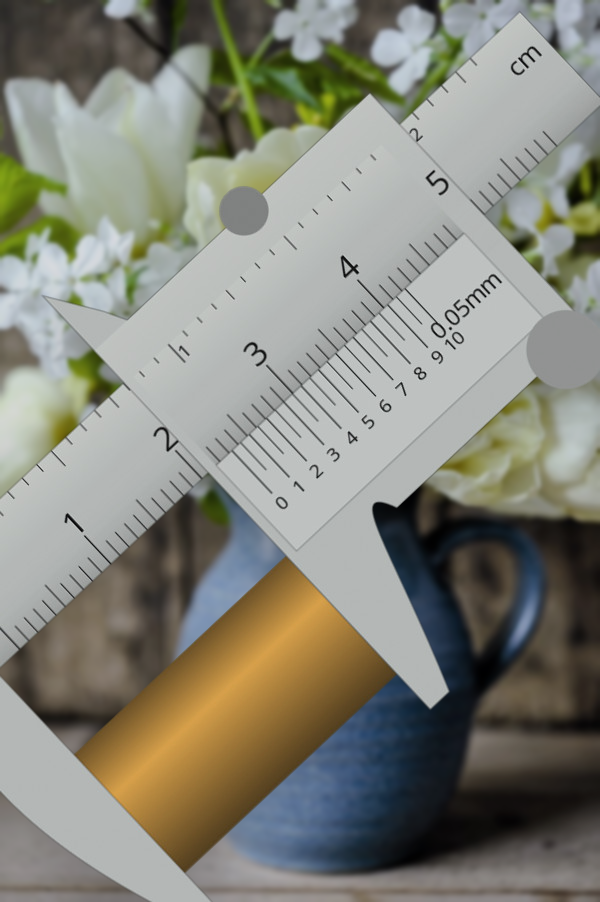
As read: value=23.3 unit=mm
